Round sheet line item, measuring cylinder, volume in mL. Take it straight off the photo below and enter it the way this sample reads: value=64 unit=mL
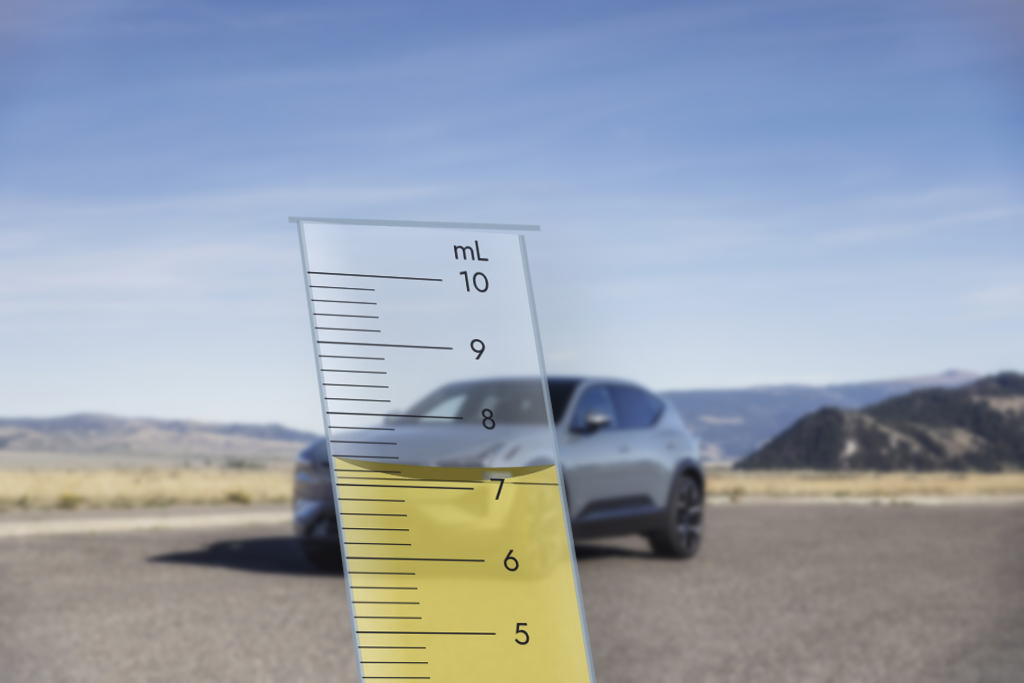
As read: value=7.1 unit=mL
